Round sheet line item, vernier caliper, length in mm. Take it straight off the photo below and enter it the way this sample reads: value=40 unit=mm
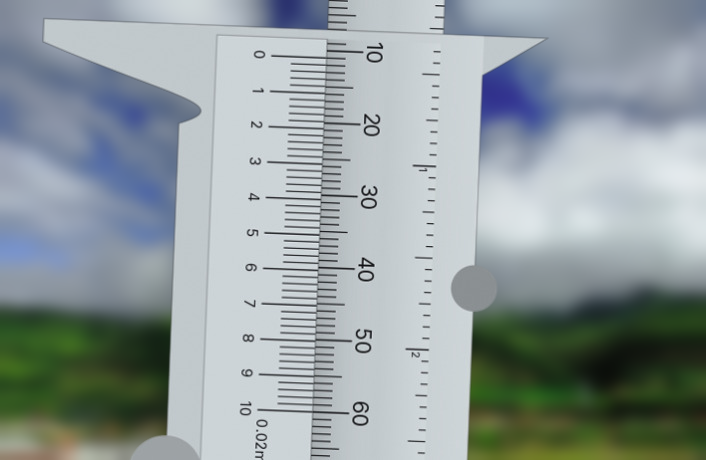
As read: value=11.0 unit=mm
